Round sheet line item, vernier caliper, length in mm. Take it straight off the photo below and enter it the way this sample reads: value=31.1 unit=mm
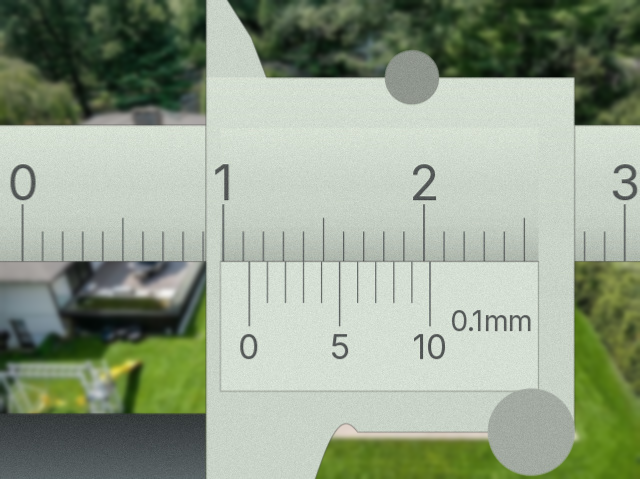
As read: value=11.3 unit=mm
